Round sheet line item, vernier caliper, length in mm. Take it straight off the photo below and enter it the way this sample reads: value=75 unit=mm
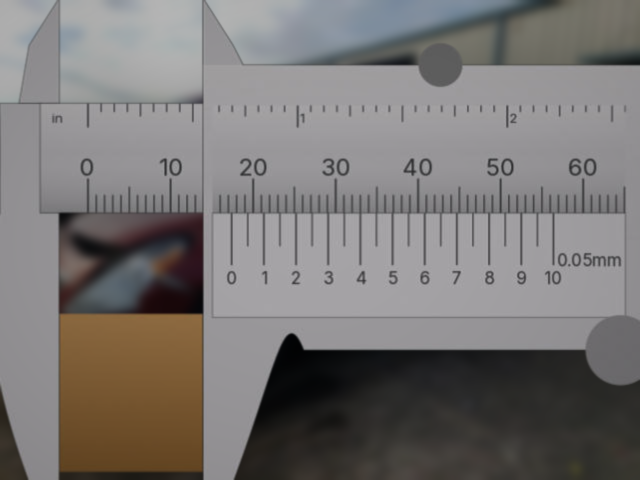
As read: value=17.4 unit=mm
